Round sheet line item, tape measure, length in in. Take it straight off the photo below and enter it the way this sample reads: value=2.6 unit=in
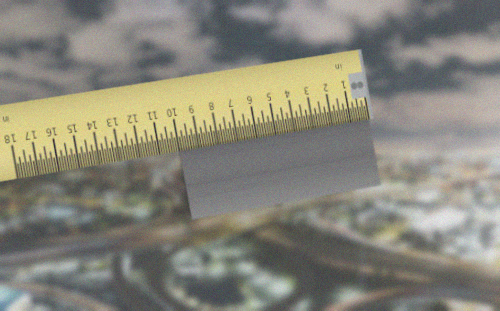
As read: value=10 unit=in
